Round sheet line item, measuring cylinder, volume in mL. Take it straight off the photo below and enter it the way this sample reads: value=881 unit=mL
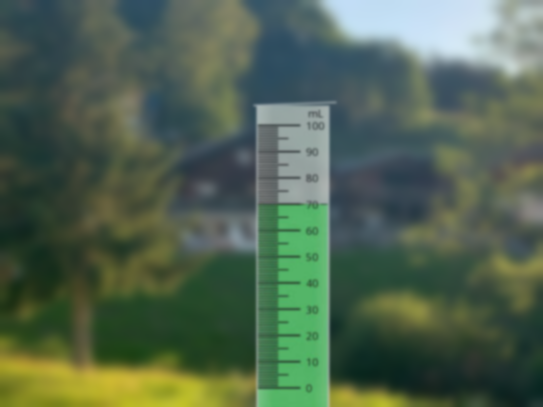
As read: value=70 unit=mL
